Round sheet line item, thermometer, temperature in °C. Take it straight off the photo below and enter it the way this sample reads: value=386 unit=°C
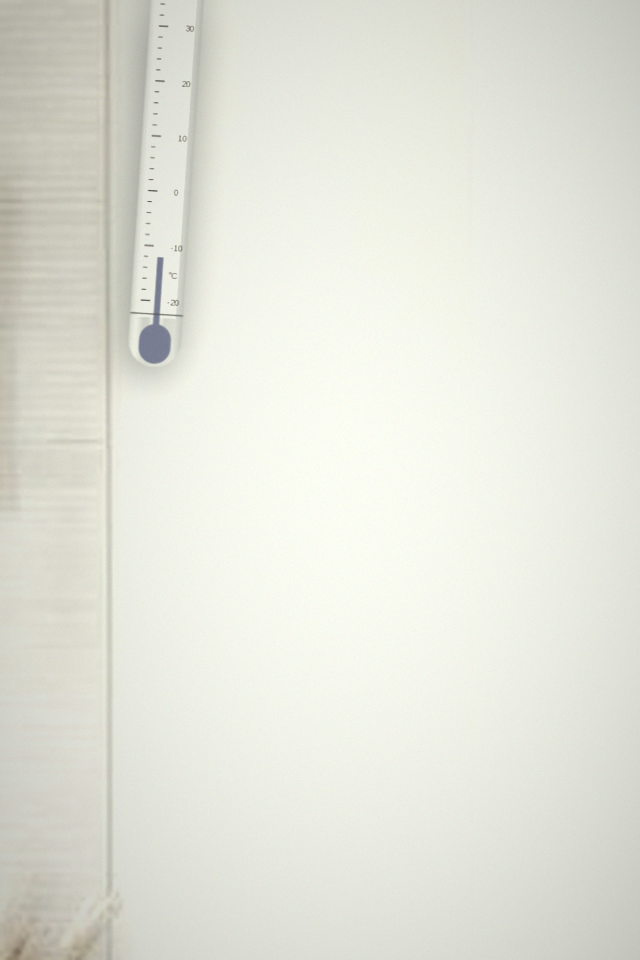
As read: value=-12 unit=°C
